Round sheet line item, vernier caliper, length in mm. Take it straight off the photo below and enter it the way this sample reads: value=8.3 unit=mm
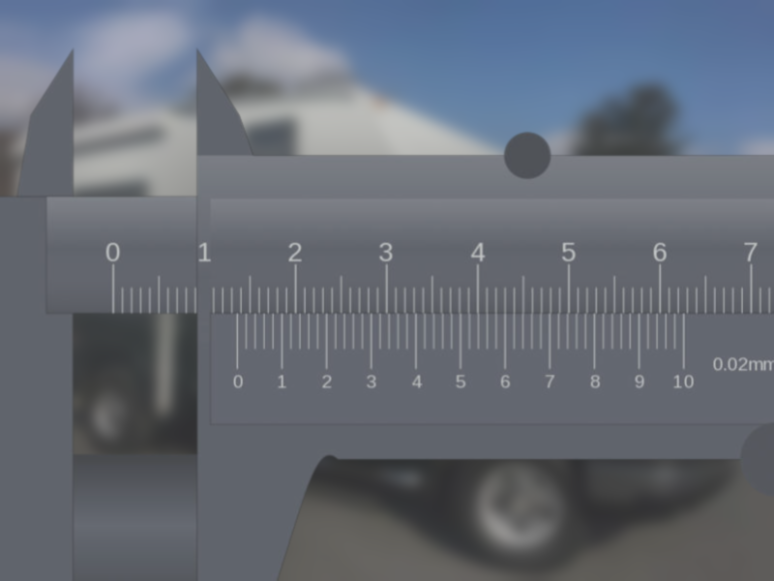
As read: value=13.6 unit=mm
